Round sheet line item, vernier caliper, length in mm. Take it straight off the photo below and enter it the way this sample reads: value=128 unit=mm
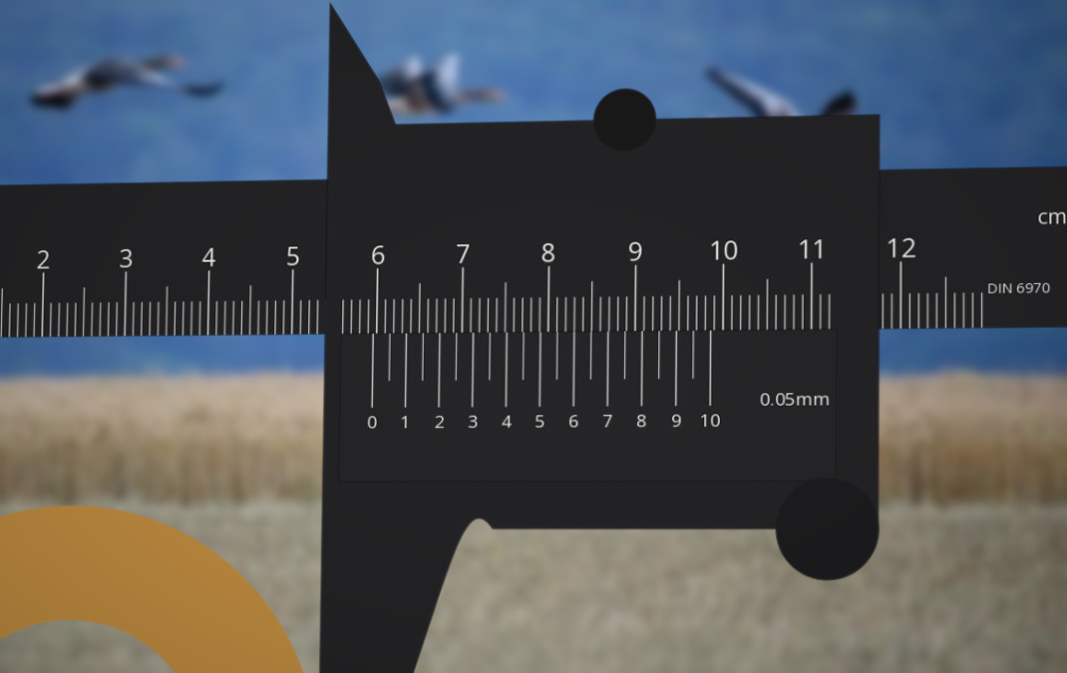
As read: value=59.6 unit=mm
